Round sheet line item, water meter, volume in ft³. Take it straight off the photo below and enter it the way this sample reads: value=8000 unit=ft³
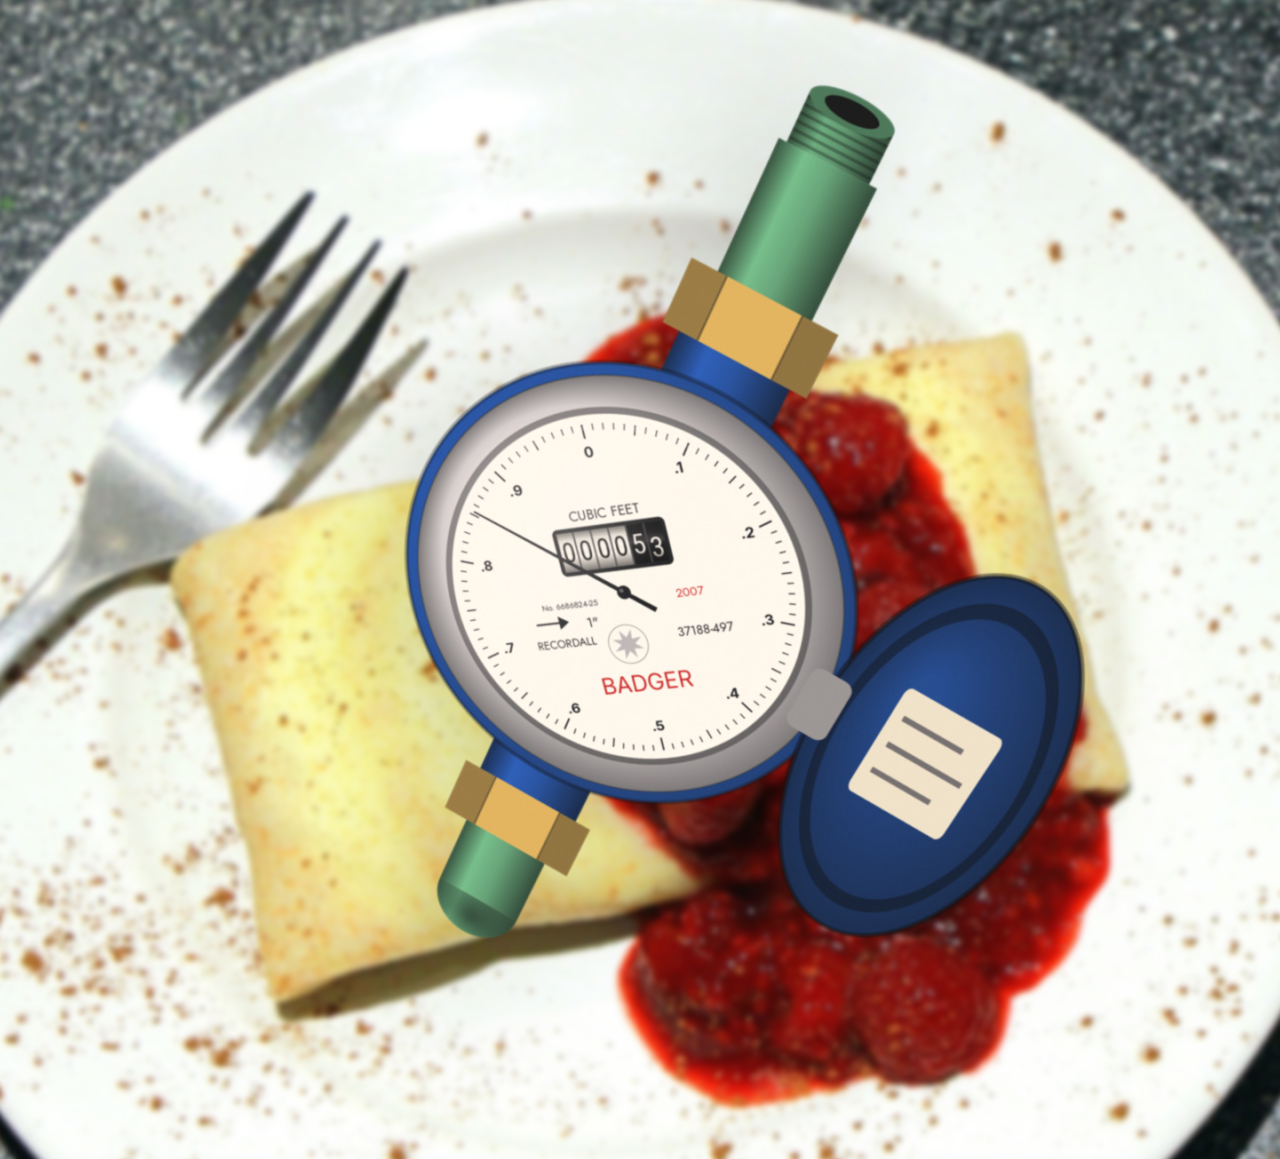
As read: value=52.85 unit=ft³
